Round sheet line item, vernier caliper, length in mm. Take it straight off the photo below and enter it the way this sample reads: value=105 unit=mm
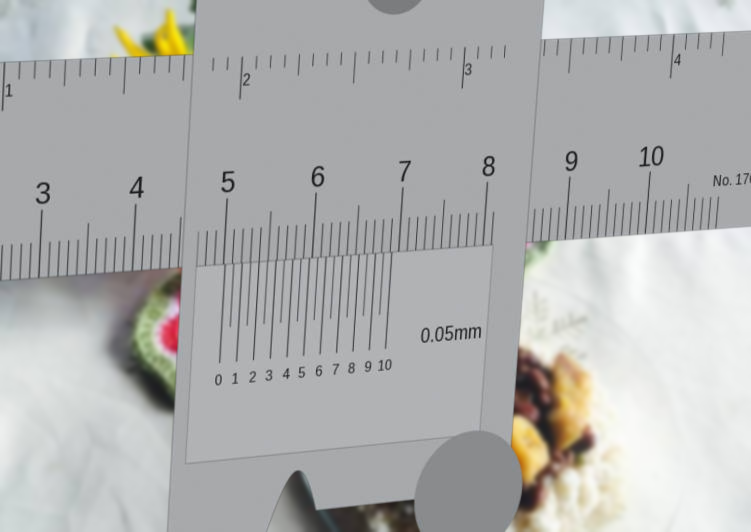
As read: value=50.2 unit=mm
